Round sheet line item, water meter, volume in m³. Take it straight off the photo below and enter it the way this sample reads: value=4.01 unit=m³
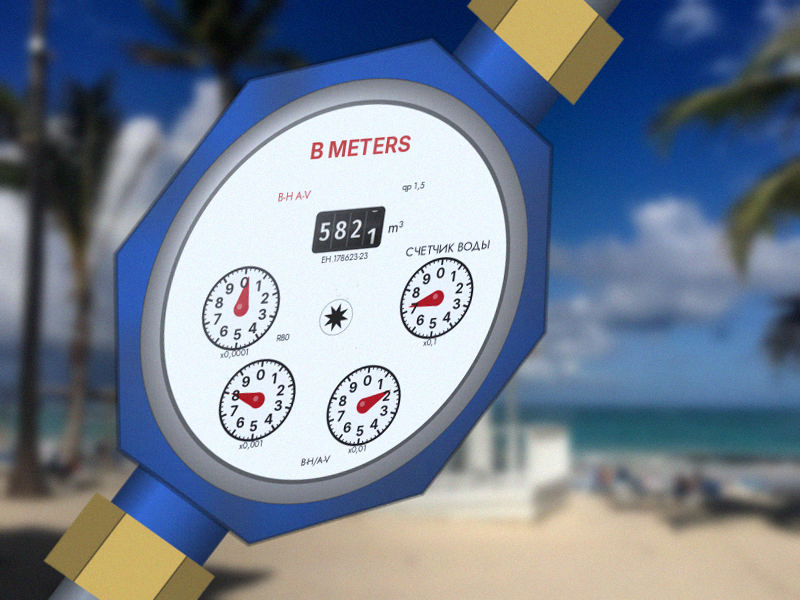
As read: value=5820.7180 unit=m³
